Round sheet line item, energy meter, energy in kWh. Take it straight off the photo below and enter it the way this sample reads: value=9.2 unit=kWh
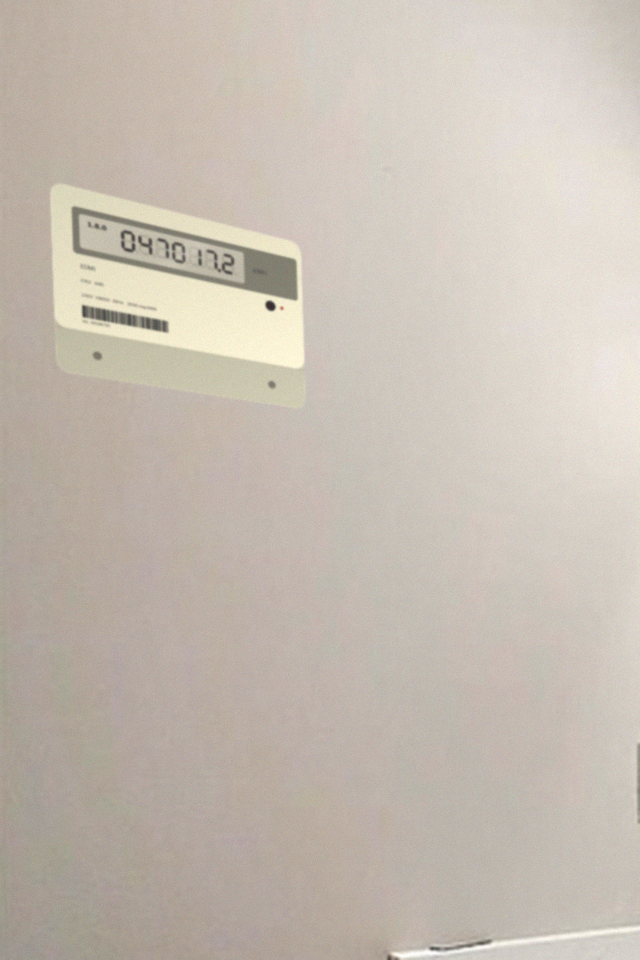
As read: value=47017.2 unit=kWh
